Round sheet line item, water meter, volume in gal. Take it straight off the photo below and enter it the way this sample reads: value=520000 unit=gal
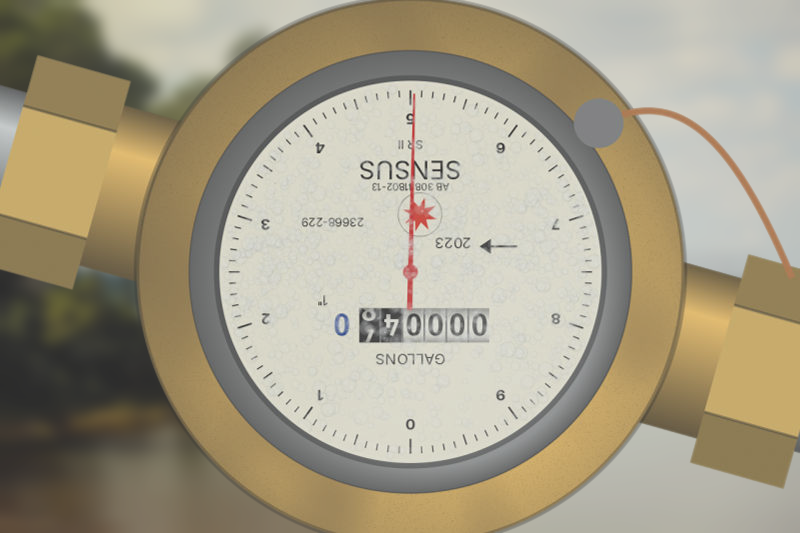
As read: value=475.0 unit=gal
